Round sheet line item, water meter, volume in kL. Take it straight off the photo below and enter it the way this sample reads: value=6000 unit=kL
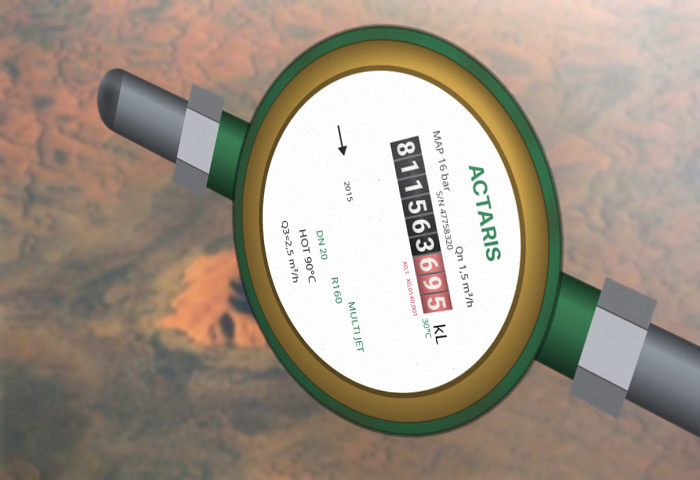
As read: value=811563.695 unit=kL
